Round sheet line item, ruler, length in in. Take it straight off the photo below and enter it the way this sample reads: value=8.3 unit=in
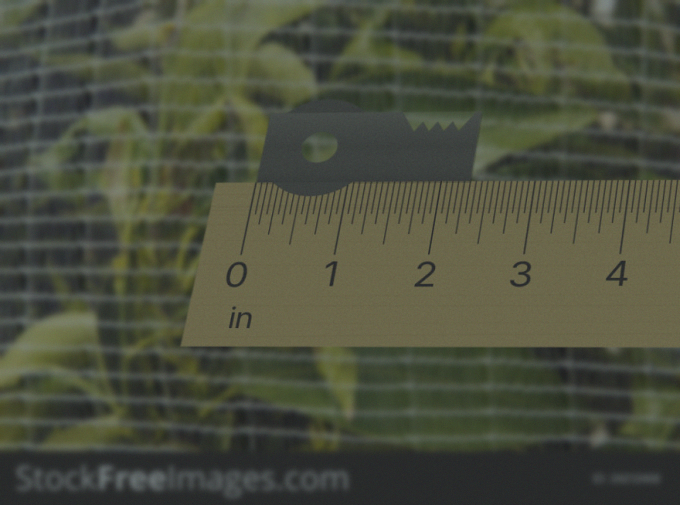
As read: value=2.3125 unit=in
